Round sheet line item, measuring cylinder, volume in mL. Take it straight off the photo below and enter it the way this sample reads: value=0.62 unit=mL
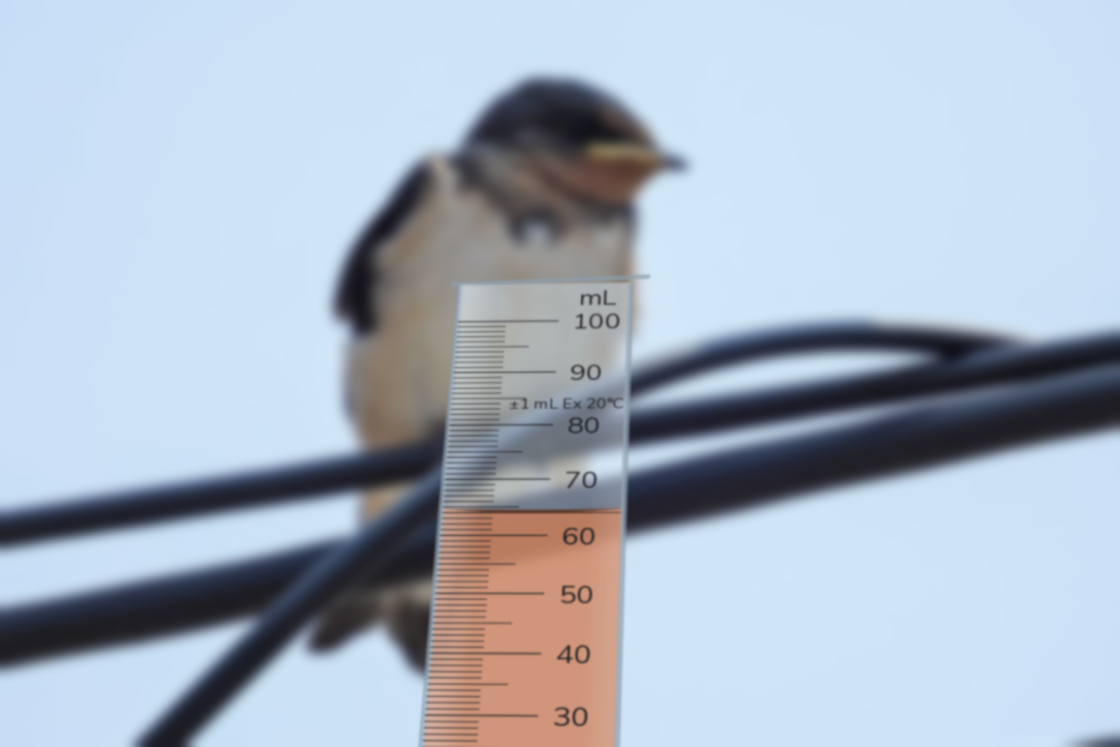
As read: value=64 unit=mL
